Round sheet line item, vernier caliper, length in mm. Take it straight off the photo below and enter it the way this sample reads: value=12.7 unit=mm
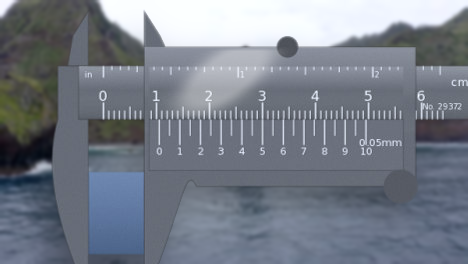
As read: value=10.5 unit=mm
